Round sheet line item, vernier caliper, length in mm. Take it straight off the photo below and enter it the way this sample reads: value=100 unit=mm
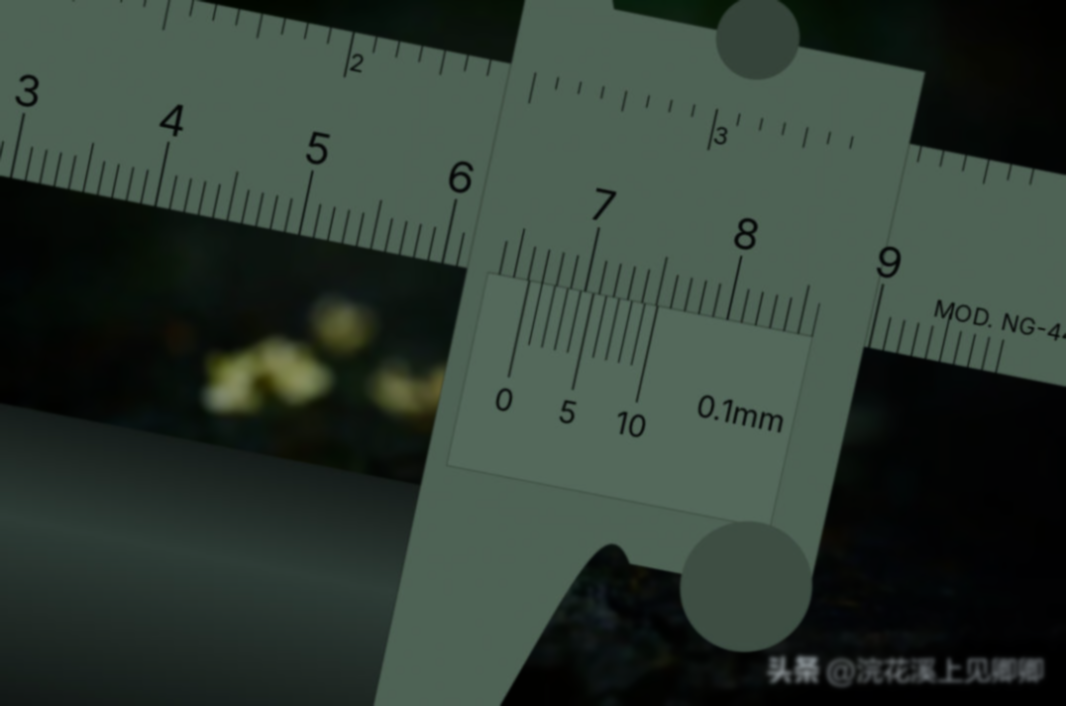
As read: value=66.1 unit=mm
